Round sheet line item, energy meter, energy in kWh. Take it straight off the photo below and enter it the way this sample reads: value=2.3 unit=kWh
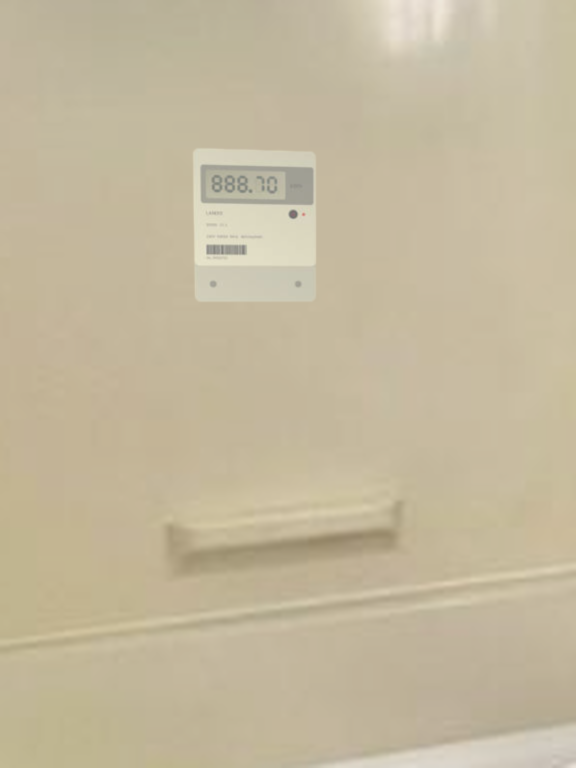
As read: value=888.70 unit=kWh
